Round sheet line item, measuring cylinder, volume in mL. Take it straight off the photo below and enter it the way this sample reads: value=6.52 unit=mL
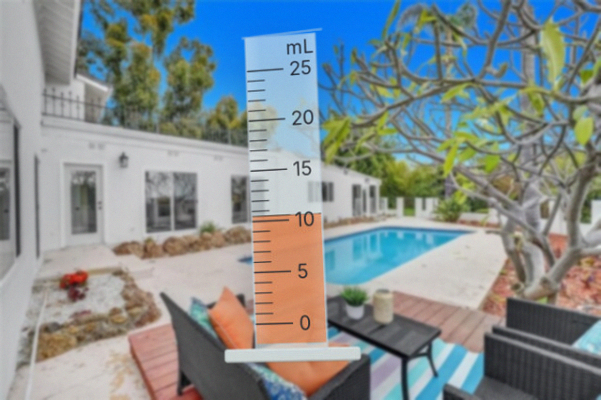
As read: value=10.5 unit=mL
